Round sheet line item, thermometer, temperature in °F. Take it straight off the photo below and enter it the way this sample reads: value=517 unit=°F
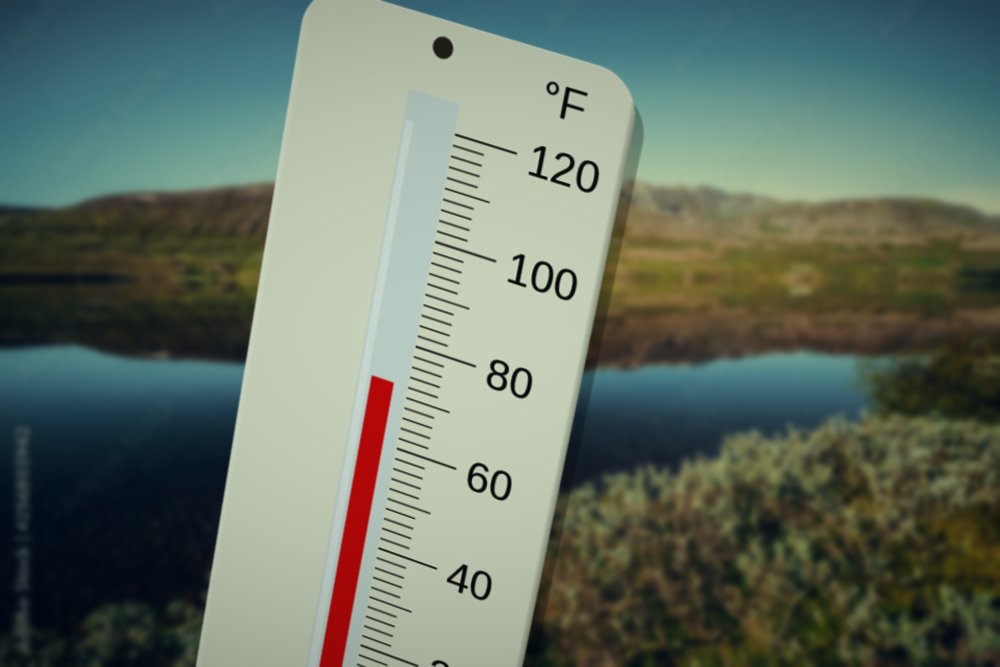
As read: value=72 unit=°F
